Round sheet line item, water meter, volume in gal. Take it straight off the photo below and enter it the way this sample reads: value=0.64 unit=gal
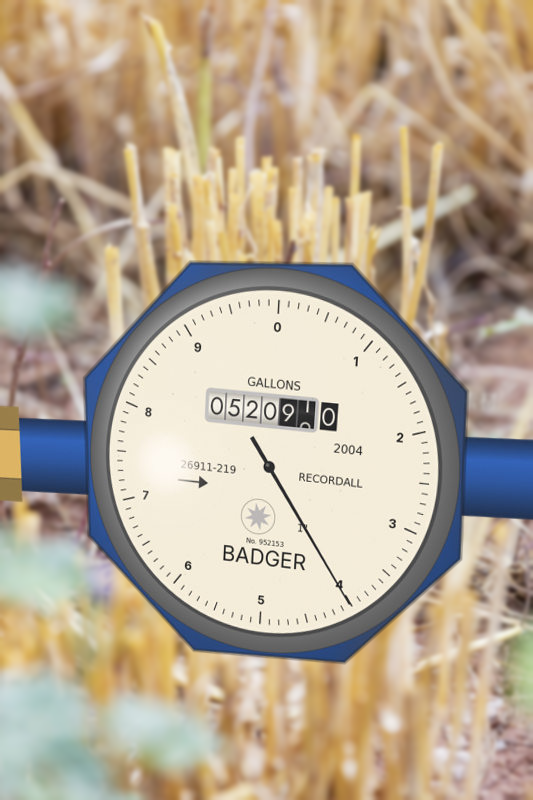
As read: value=520914.0 unit=gal
